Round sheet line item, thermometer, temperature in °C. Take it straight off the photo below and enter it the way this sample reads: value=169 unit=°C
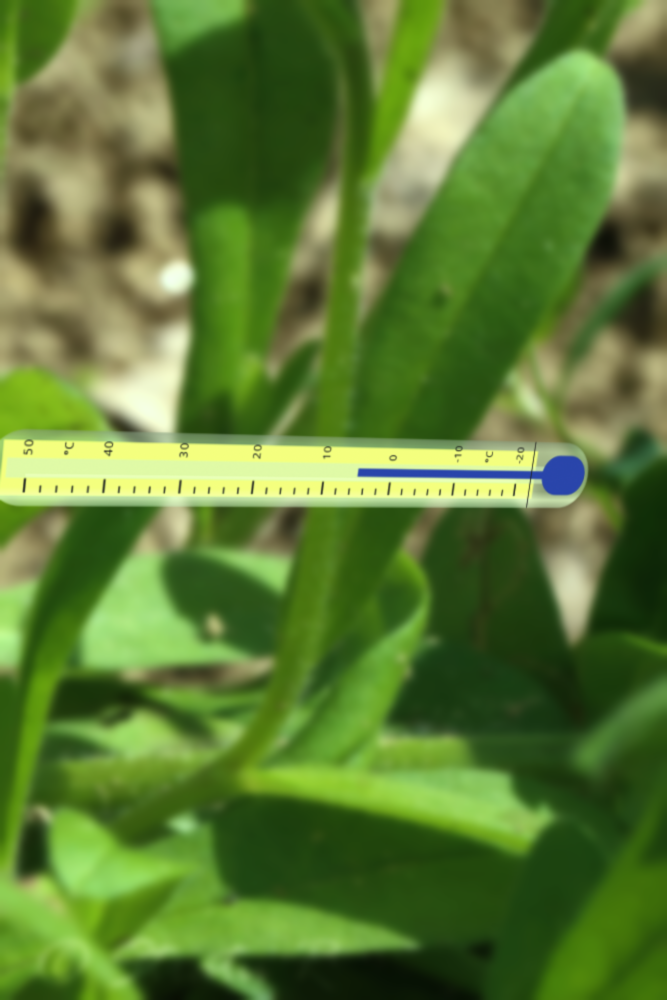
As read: value=5 unit=°C
